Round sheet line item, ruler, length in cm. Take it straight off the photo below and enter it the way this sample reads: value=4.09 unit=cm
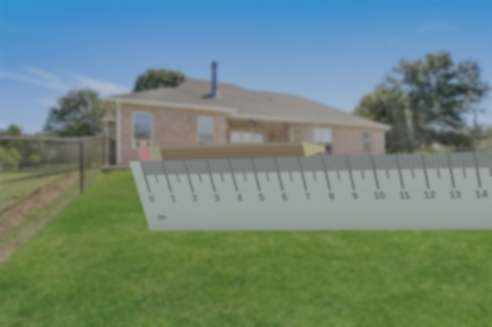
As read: value=8.5 unit=cm
